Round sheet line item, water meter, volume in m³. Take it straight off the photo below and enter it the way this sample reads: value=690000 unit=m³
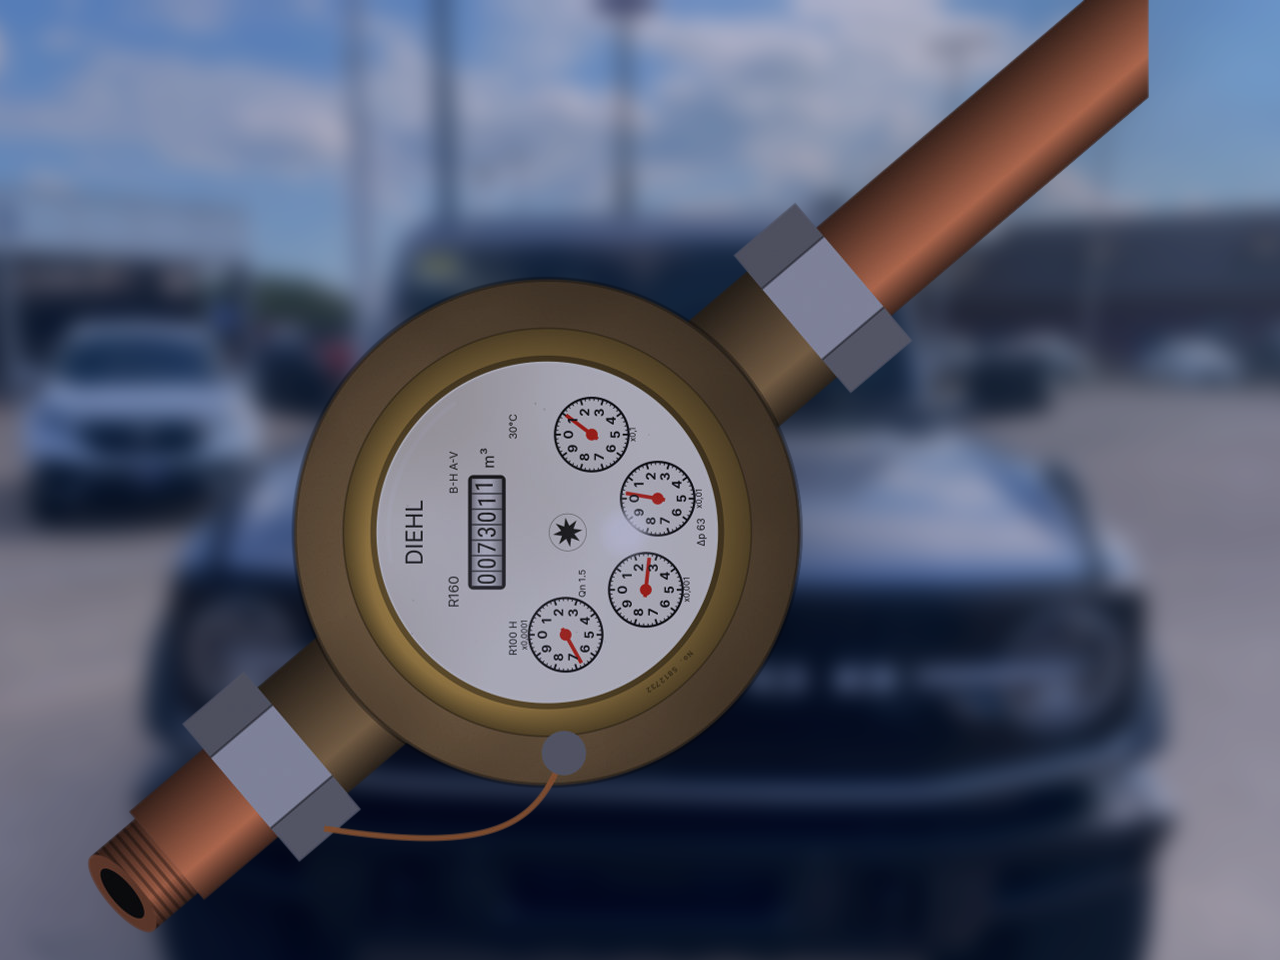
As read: value=73011.1026 unit=m³
